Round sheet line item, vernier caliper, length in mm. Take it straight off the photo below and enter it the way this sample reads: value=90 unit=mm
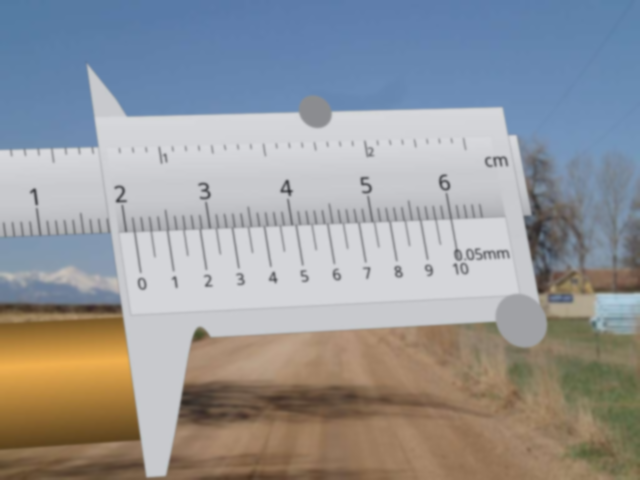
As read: value=21.0 unit=mm
